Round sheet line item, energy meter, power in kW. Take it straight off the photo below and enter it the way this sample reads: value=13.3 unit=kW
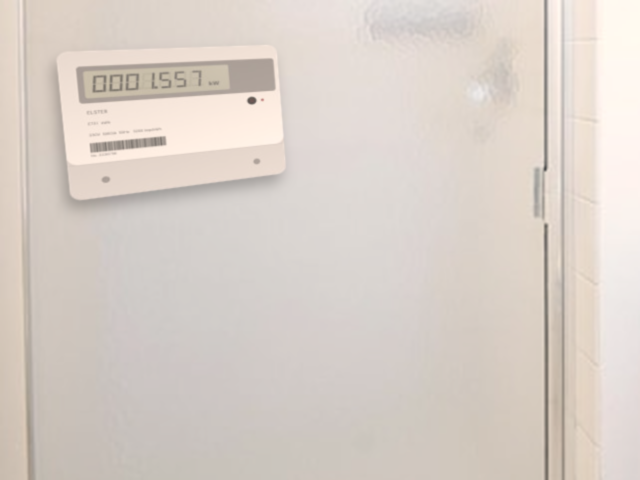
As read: value=1.557 unit=kW
